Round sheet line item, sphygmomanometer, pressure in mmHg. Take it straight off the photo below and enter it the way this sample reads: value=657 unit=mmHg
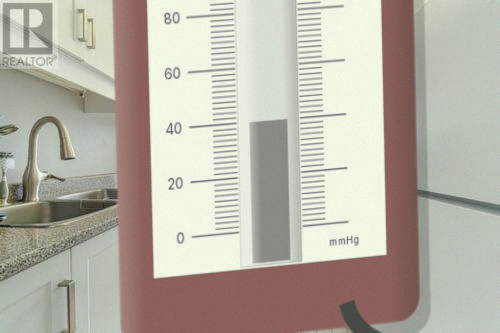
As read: value=40 unit=mmHg
